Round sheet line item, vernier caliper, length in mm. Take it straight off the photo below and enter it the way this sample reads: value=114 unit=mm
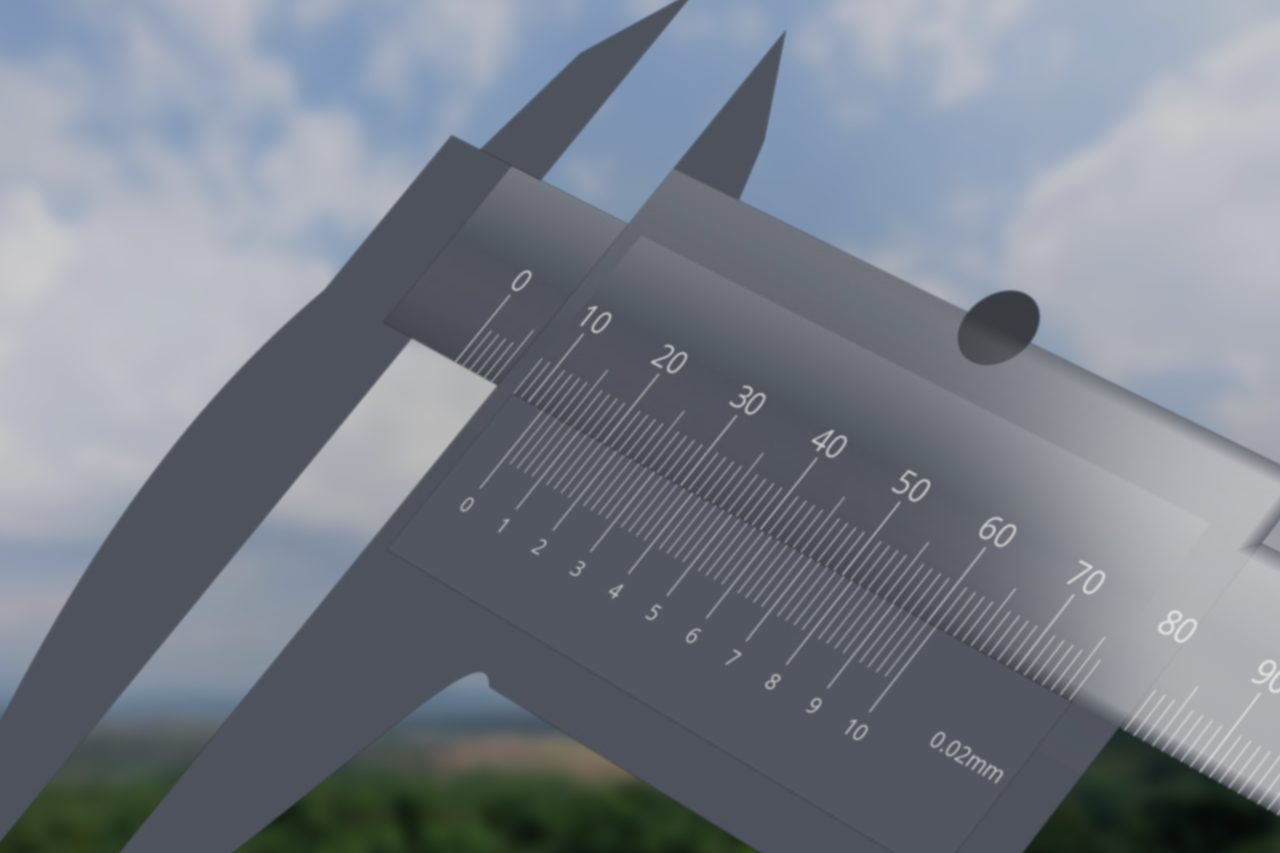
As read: value=12.0 unit=mm
